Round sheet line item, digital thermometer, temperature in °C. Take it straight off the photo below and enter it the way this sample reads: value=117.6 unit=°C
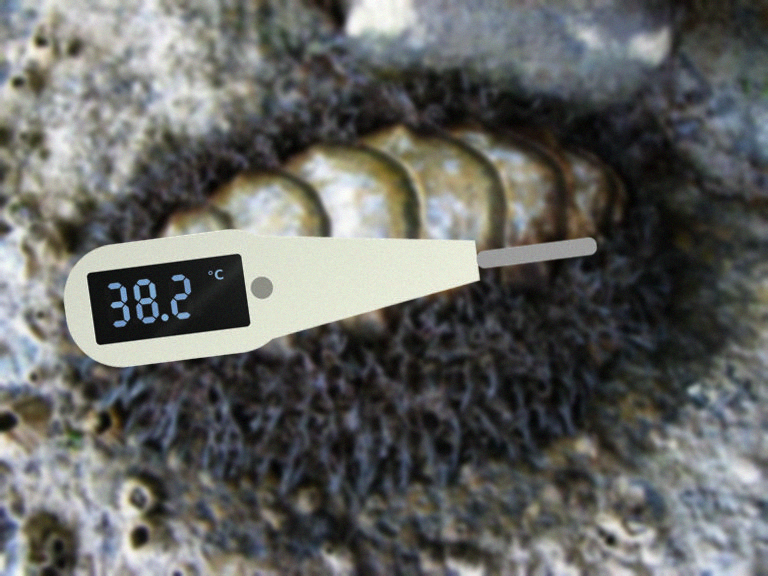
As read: value=38.2 unit=°C
